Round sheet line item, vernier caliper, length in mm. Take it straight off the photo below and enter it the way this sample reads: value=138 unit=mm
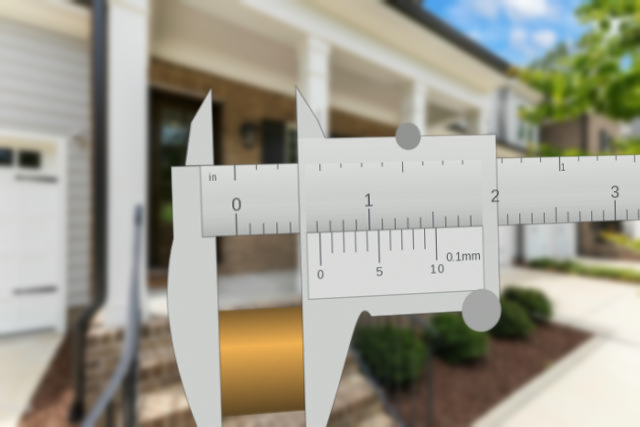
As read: value=6.2 unit=mm
